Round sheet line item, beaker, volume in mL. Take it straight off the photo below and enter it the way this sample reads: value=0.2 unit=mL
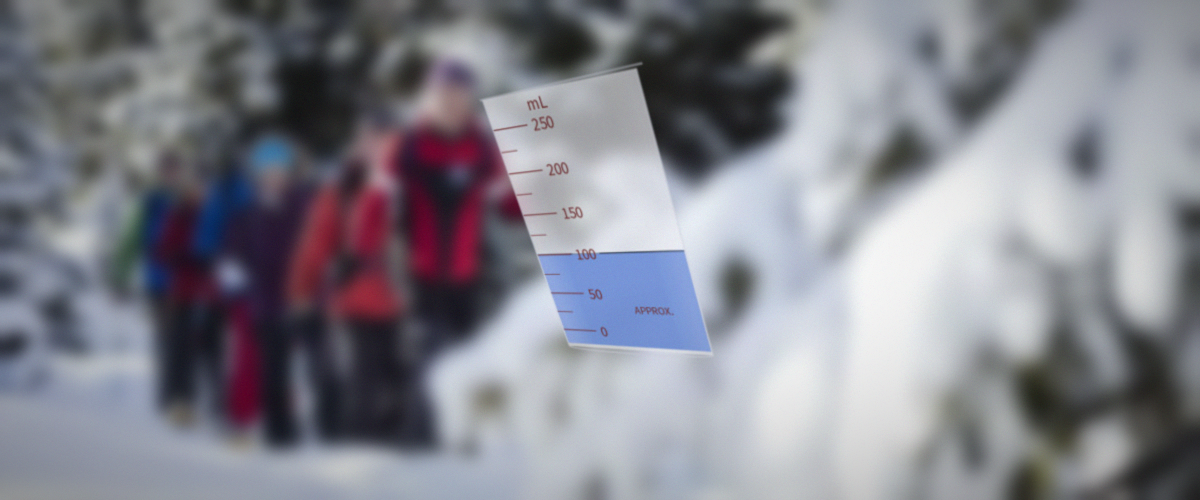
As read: value=100 unit=mL
